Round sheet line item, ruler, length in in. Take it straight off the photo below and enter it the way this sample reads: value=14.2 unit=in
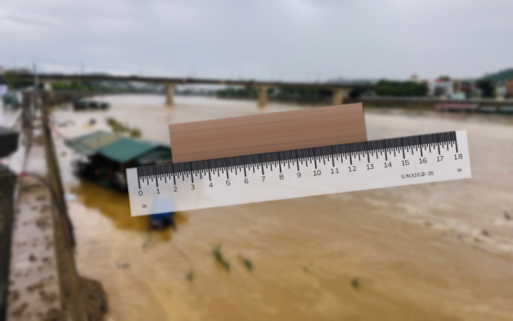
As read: value=11 unit=in
